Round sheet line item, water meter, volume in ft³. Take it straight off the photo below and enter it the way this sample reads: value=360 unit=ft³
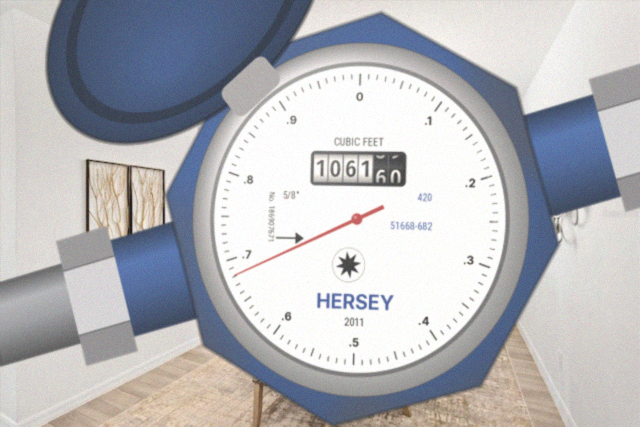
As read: value=106159.68 unit=ft³
